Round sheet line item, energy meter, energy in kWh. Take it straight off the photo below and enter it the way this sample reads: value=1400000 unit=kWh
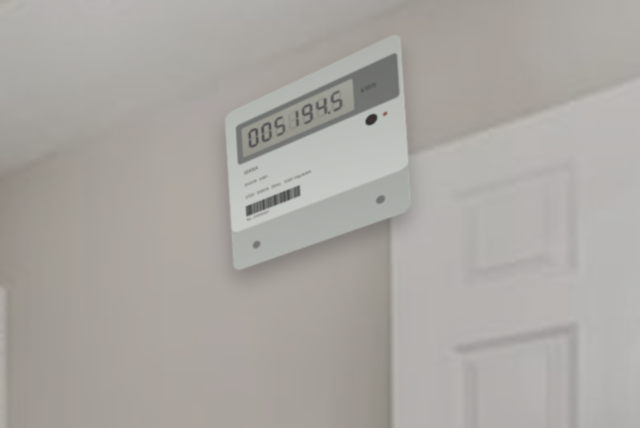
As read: value=5194.5 unit=kWh
